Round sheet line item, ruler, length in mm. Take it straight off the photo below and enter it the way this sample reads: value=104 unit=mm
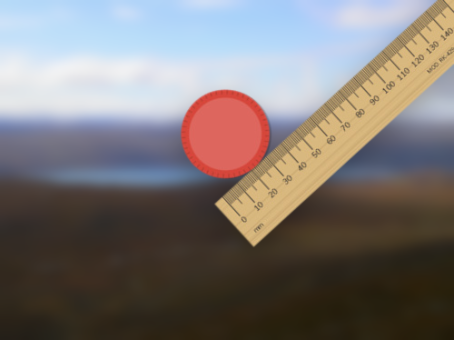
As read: value=45 unit=mm
